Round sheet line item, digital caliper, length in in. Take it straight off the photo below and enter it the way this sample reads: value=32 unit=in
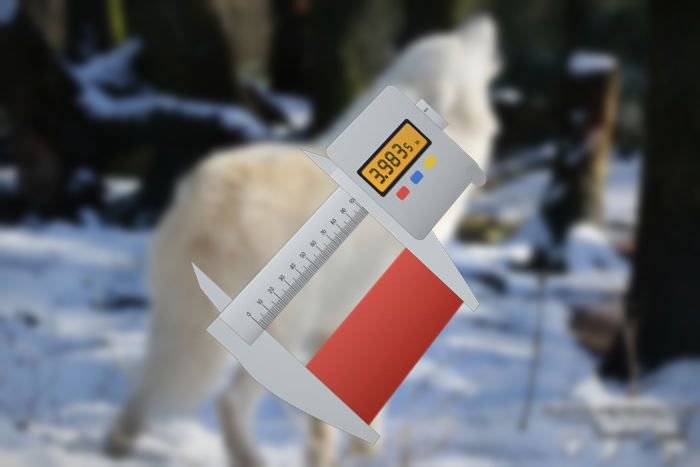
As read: value=3.9835 unit=in
